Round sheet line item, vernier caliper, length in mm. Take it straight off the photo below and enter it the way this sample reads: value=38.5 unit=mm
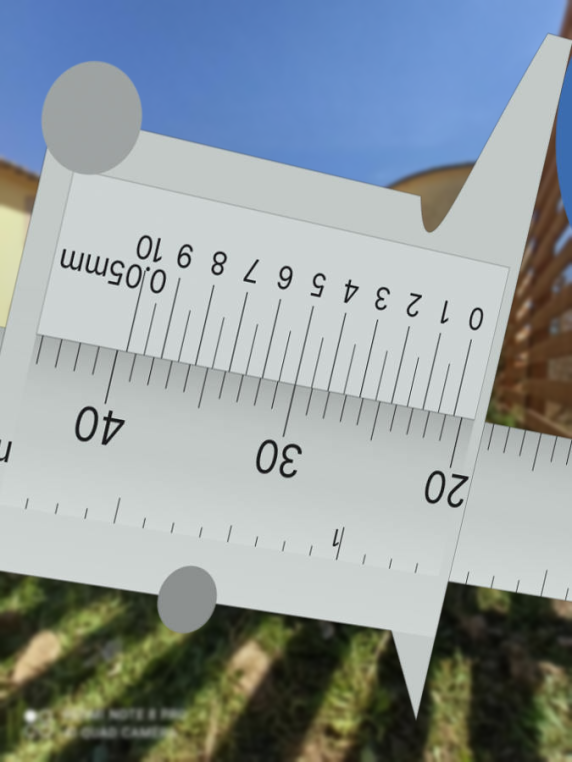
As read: value=20.5 unit=mm
